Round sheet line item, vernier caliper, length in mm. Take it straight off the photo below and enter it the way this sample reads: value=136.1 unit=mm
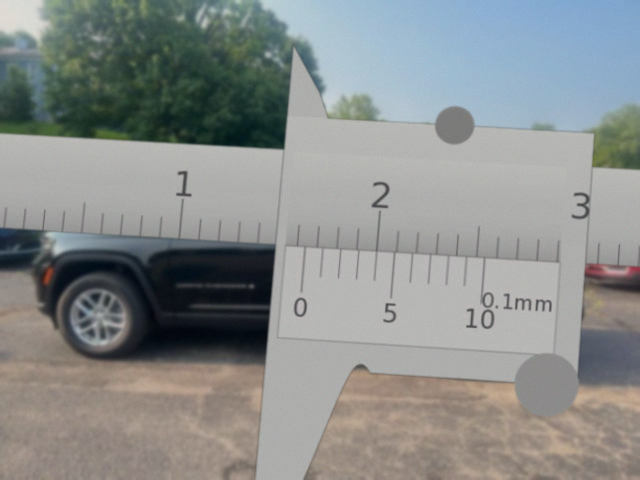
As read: value=16.4 unit=mm
